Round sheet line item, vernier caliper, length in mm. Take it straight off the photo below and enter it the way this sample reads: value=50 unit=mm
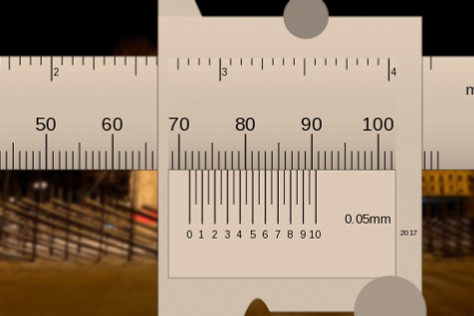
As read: value=71.6 unit=mm
